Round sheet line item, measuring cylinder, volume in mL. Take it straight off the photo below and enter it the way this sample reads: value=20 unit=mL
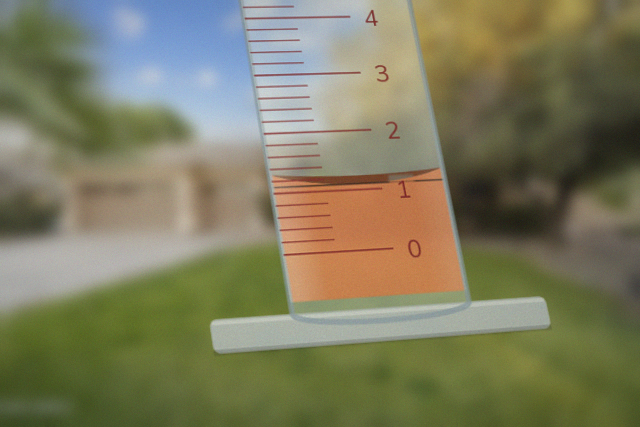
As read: value=1.1 unit=mL
